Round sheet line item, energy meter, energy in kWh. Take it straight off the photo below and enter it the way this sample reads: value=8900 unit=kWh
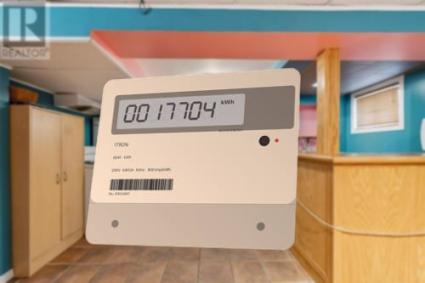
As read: value=17704 unit=kWh
